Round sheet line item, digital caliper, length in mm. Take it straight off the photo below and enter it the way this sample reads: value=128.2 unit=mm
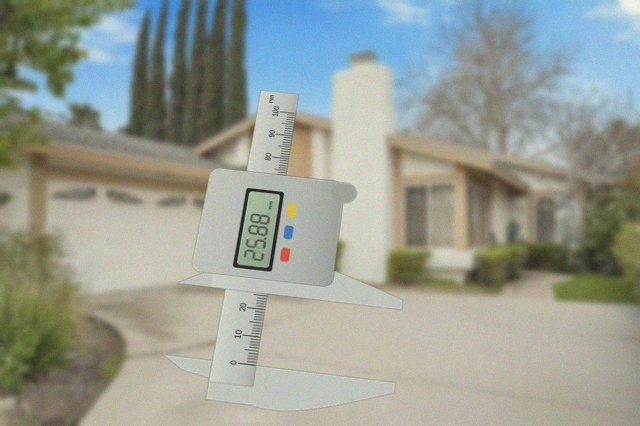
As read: value=25.88 unit=mm
